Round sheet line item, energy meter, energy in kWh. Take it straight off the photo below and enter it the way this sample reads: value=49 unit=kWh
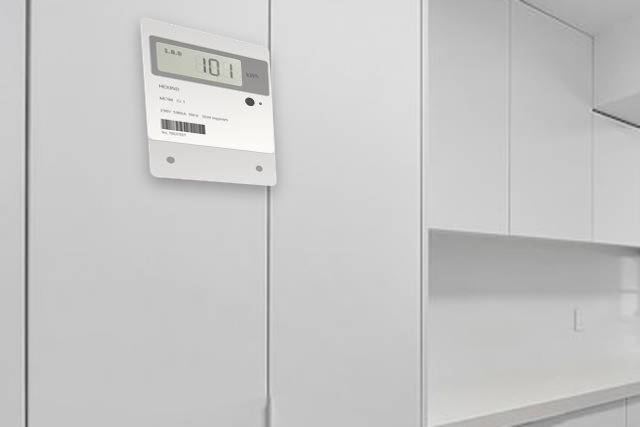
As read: value=101 unit=kWh
